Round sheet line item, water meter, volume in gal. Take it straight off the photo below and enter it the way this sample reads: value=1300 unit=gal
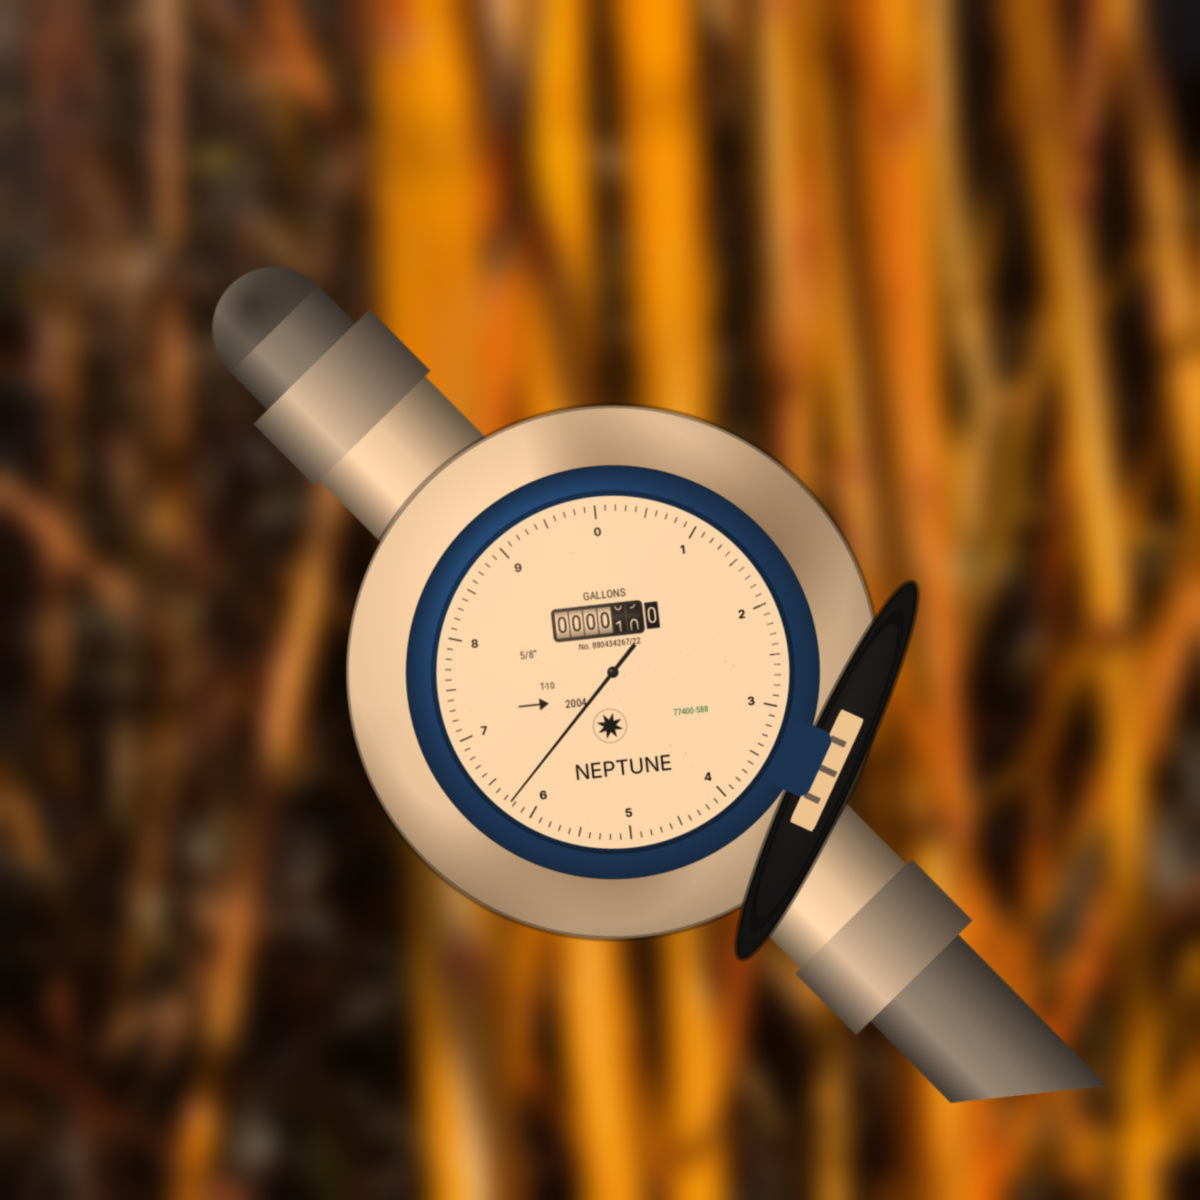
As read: value=96.2 unit=gal
